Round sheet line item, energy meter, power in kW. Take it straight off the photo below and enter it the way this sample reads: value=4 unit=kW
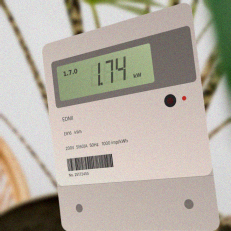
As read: value=1.74 unit=kW
